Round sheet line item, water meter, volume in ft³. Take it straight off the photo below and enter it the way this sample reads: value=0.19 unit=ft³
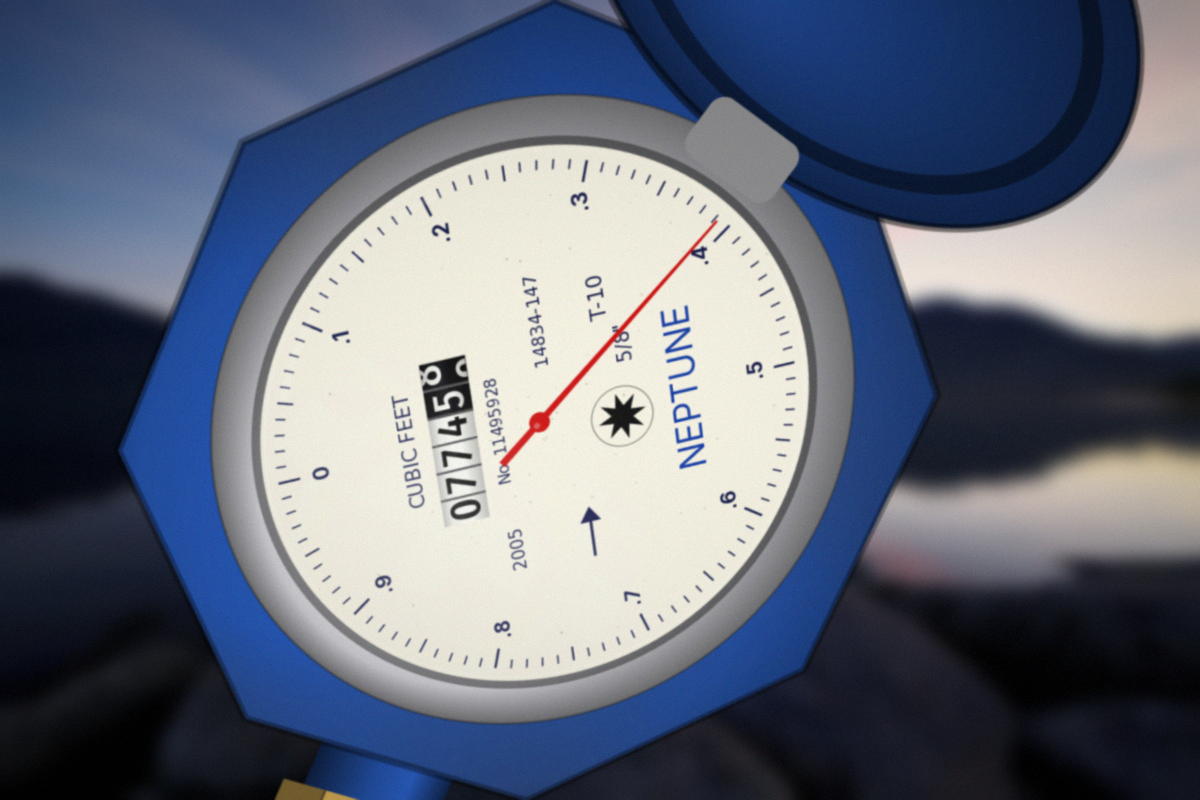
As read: value=77458.39 unit=ft³
